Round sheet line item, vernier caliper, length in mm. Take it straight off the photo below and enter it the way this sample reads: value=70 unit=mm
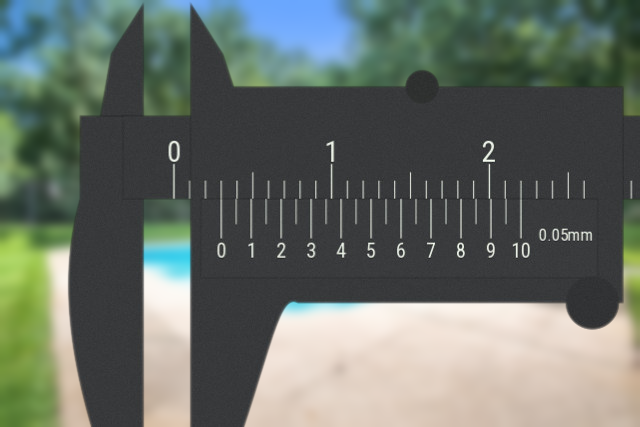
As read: value=3.0 unit=mm
